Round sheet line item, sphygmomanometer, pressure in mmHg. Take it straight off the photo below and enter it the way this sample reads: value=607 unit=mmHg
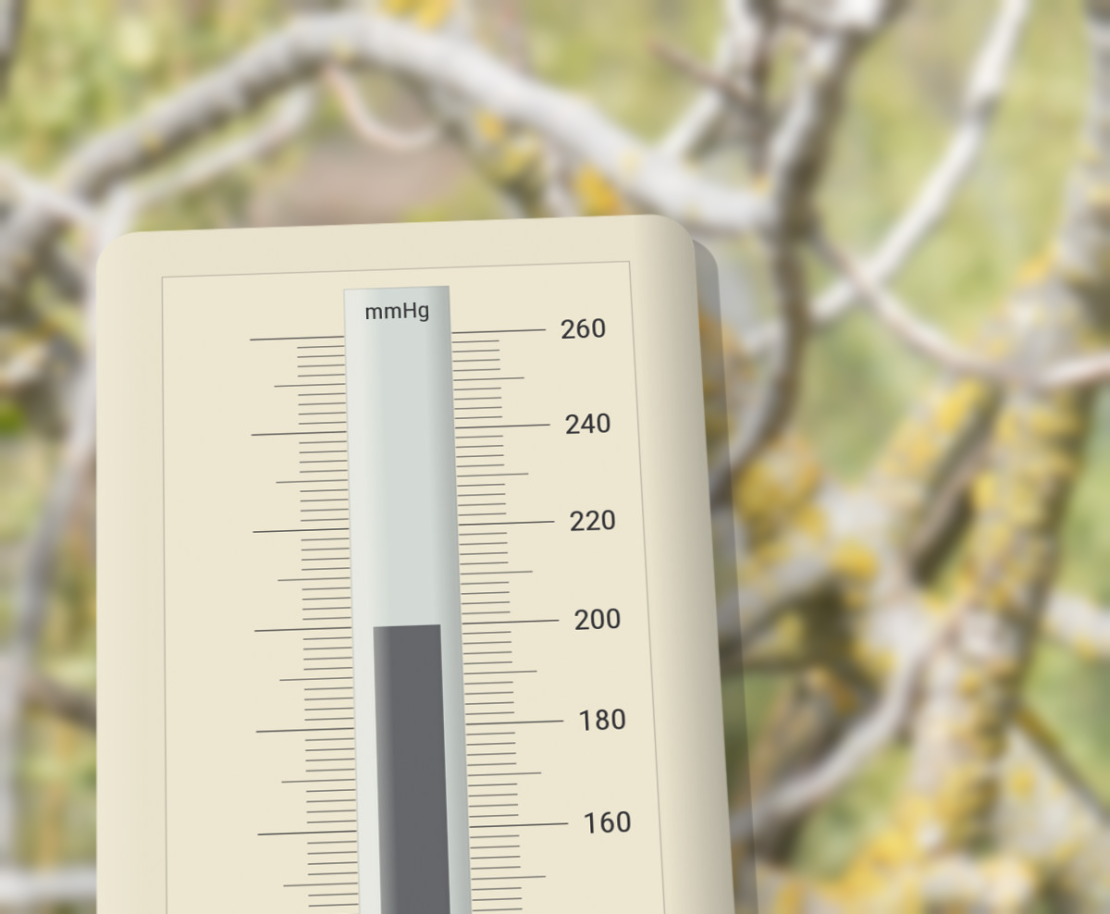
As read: value=200 unit=mmHg
